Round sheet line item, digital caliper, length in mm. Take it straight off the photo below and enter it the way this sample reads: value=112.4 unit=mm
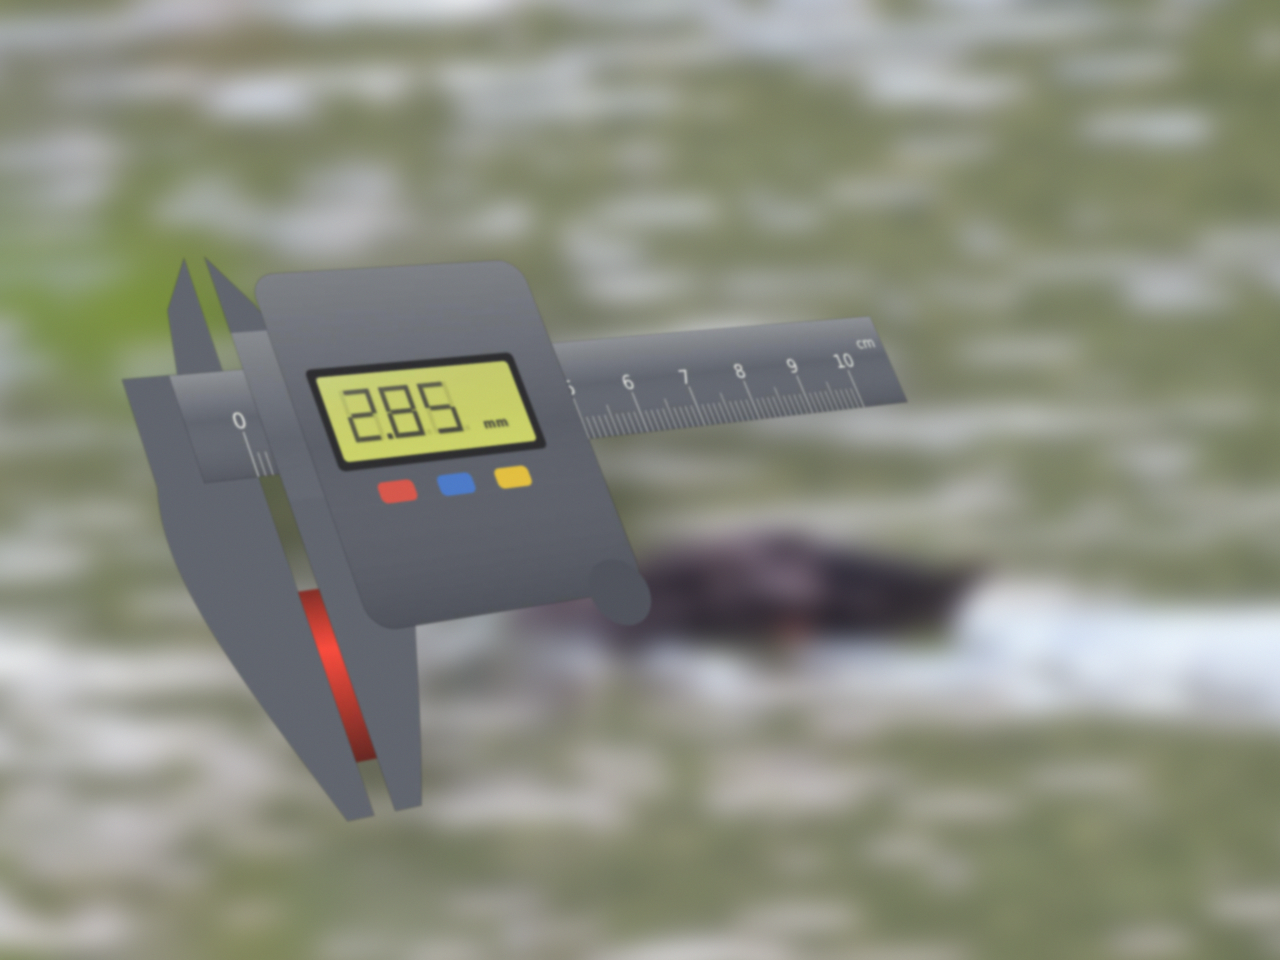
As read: value=2.85 unit=mm
